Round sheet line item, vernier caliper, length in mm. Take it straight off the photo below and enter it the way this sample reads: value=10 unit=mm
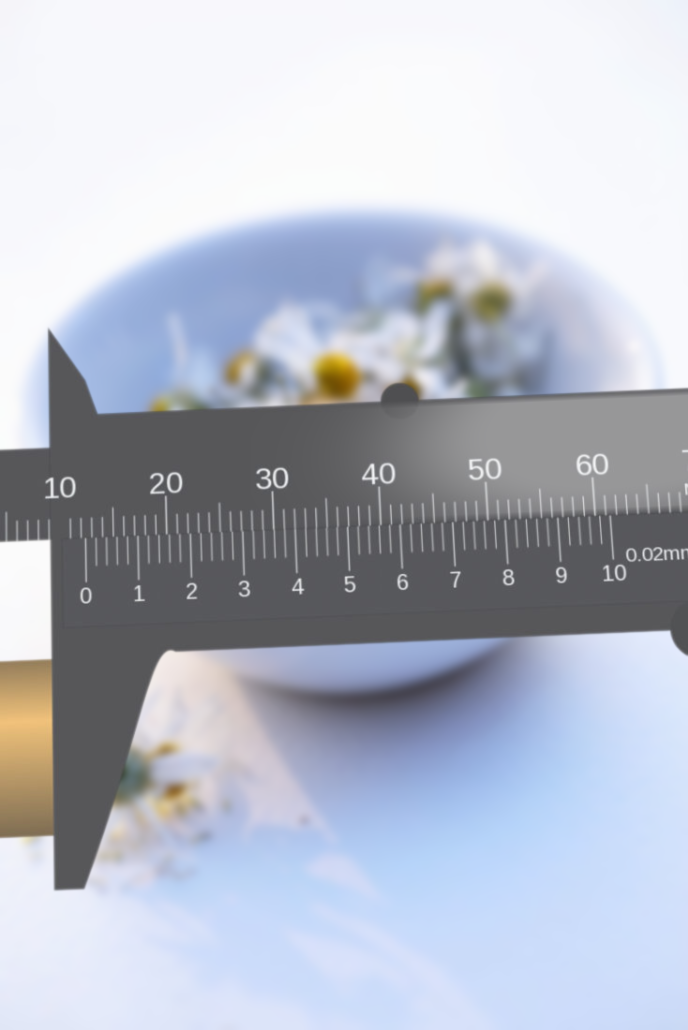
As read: value=12.4 unit=mm
